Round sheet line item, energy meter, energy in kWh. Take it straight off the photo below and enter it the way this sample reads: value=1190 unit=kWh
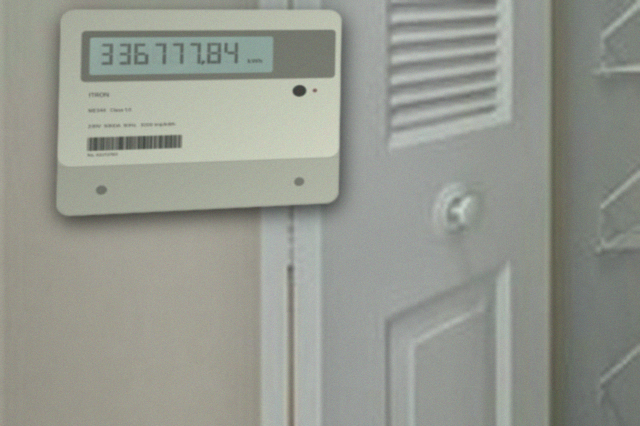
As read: value=336777.84 unit=kWh
